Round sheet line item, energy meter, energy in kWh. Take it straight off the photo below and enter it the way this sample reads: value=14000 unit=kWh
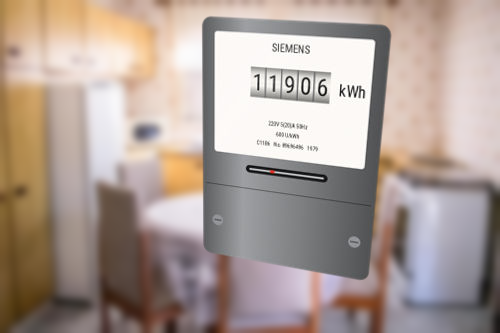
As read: value=11906 unit=kWh
